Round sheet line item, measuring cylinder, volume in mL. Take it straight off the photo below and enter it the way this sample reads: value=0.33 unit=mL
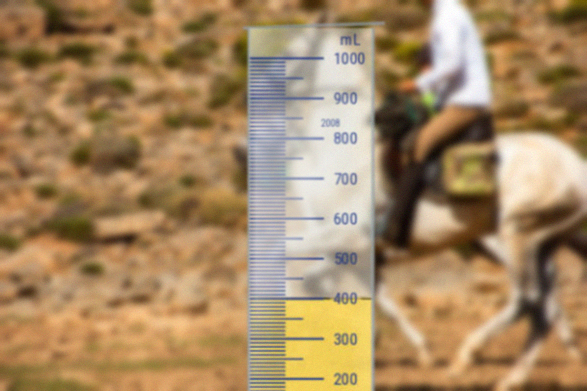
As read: value=400 unit=mL
